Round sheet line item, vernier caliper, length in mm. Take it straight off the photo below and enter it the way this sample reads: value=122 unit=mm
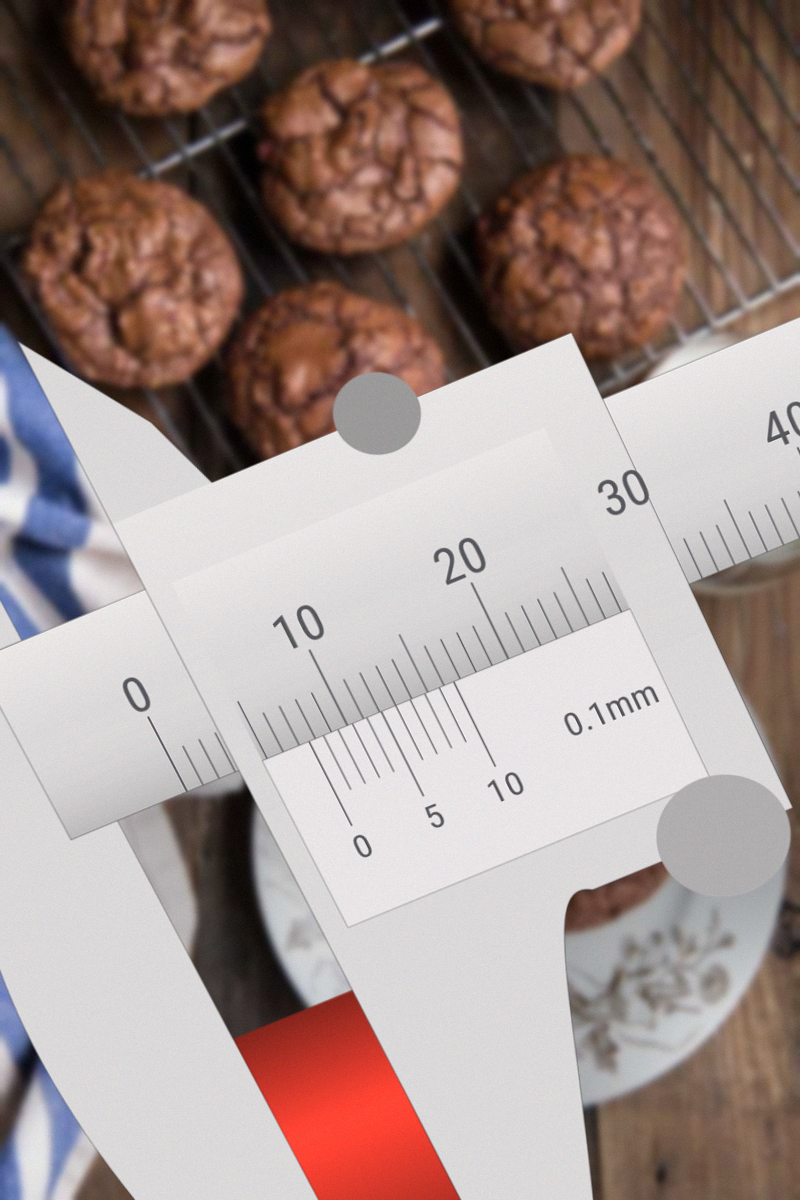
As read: value=7.6 unit=mm
